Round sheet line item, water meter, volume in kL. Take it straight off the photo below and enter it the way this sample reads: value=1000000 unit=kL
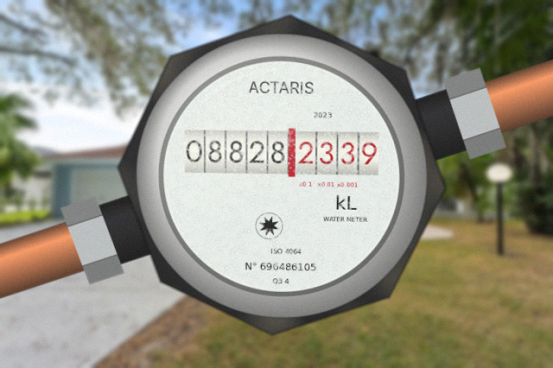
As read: value=8828.2339 unit=kL
